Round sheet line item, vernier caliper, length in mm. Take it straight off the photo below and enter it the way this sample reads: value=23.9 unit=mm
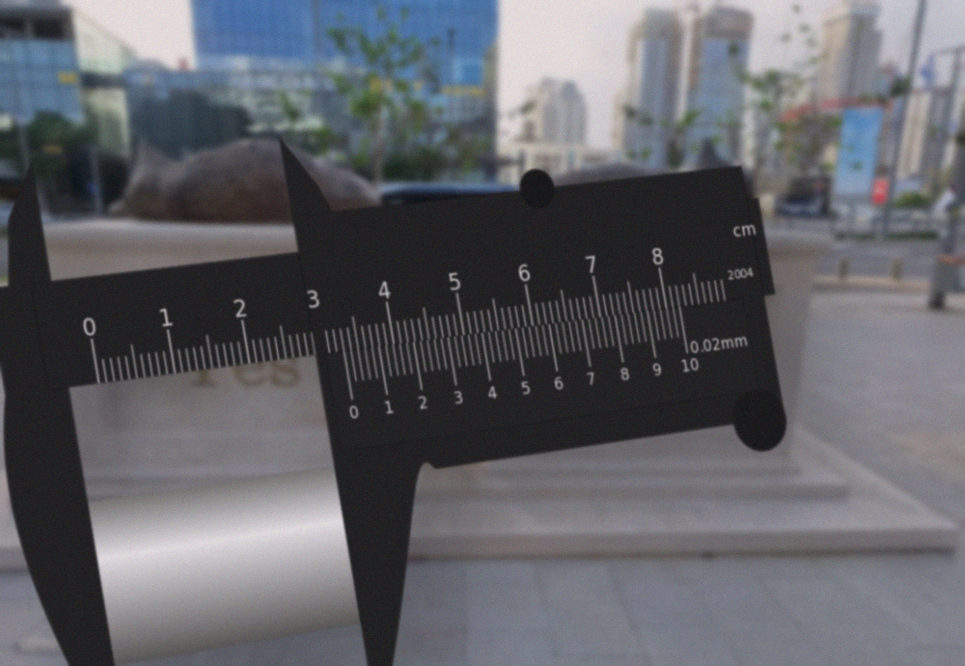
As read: value=33.0 unit=mm
